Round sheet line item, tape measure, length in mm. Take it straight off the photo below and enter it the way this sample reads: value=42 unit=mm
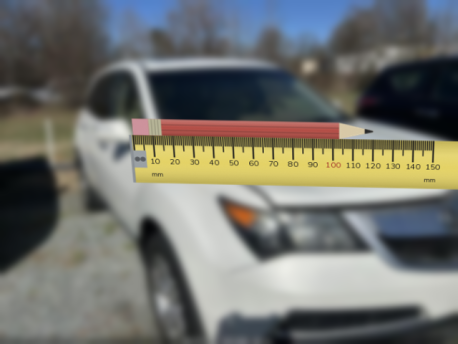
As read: value=120 unit=mm
